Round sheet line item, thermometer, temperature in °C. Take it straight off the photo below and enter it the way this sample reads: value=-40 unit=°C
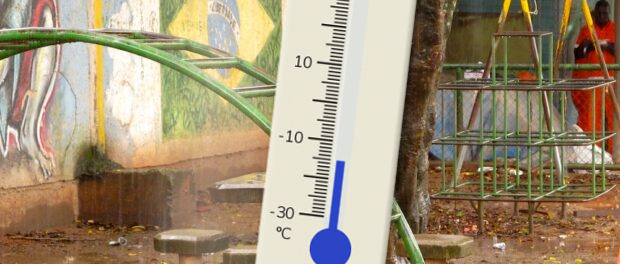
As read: value=-15 unit=°C
